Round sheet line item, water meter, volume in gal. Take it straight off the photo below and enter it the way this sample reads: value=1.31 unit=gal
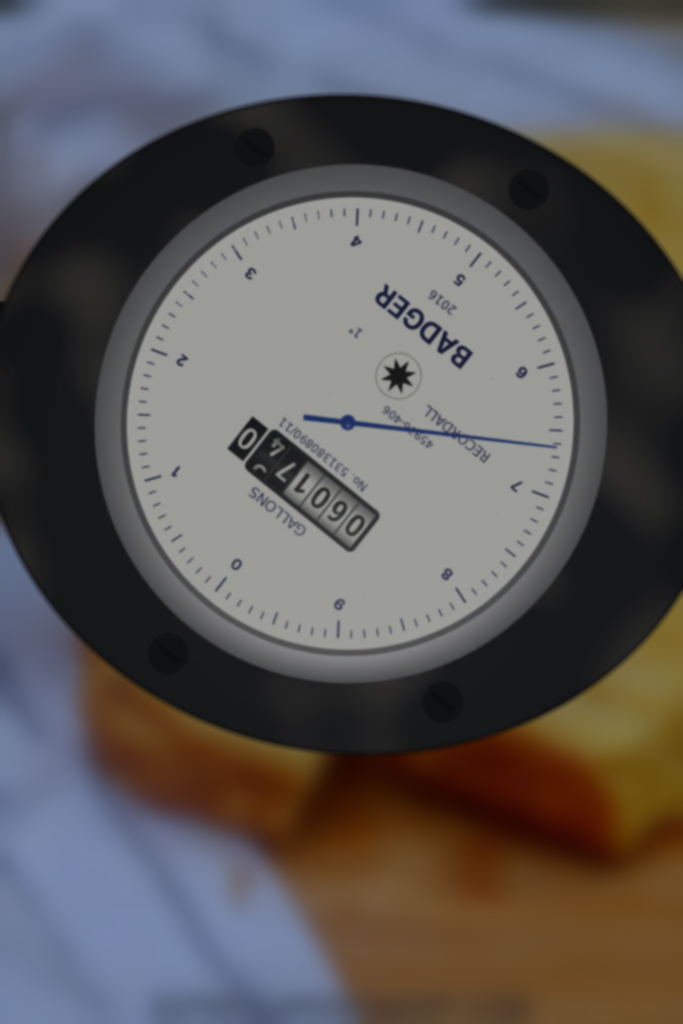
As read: value=601736.6 unit=gal
